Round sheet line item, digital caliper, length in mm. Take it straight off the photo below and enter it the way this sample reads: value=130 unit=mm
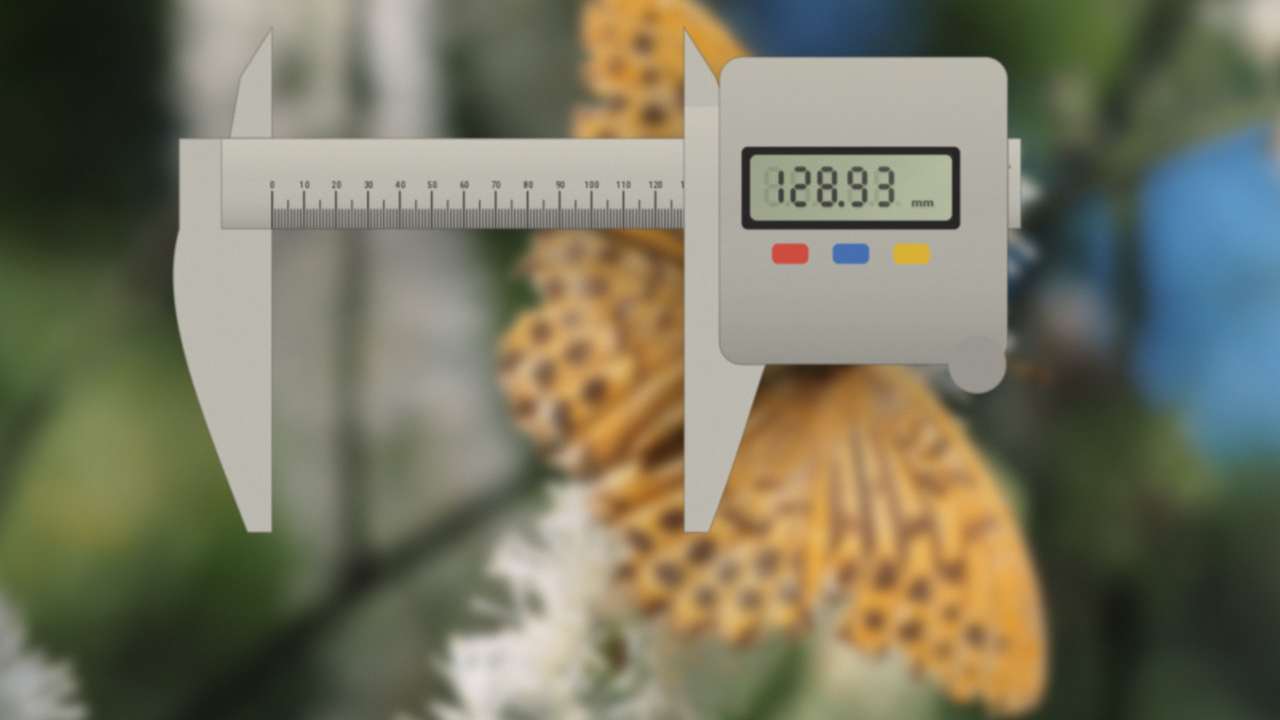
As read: value=128.93 unit=mm
